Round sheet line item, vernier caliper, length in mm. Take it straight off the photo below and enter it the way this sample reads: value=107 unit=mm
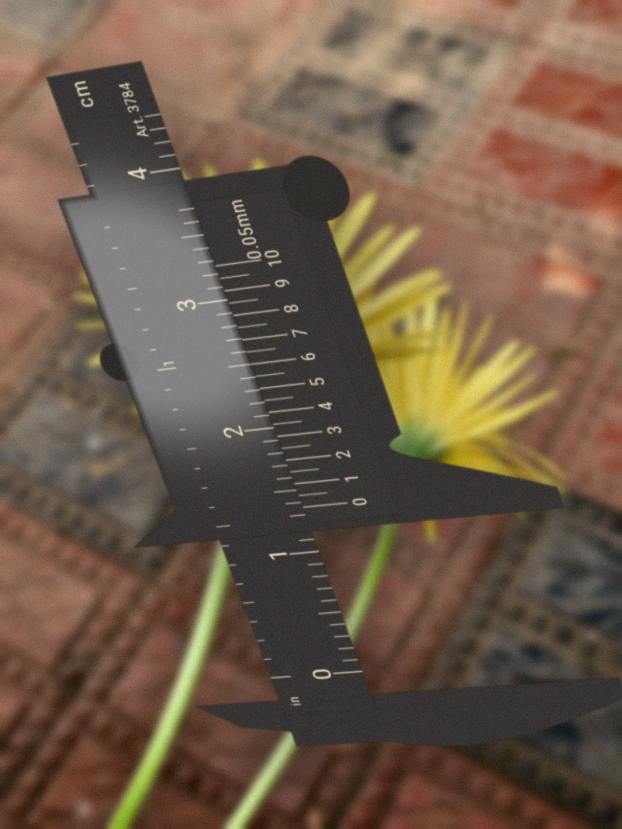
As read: value=13.6 unit=mm
